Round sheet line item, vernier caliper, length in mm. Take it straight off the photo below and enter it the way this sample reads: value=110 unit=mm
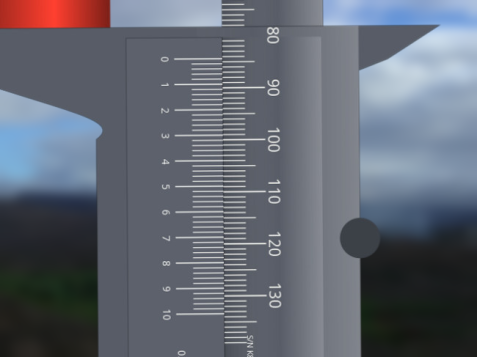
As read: value=84.4 unit=mm
